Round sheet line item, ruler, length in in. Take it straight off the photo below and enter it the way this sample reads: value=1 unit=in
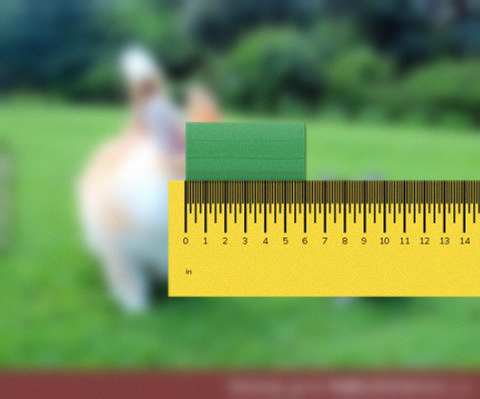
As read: value=6 unit=in
